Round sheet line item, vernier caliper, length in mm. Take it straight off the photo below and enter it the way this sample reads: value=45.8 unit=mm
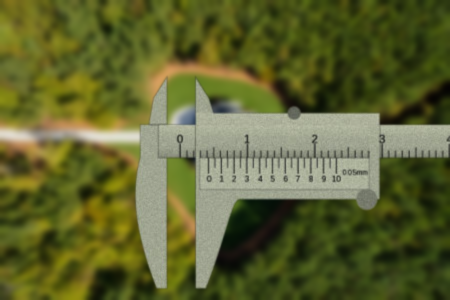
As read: value=4.2 unit=mm
